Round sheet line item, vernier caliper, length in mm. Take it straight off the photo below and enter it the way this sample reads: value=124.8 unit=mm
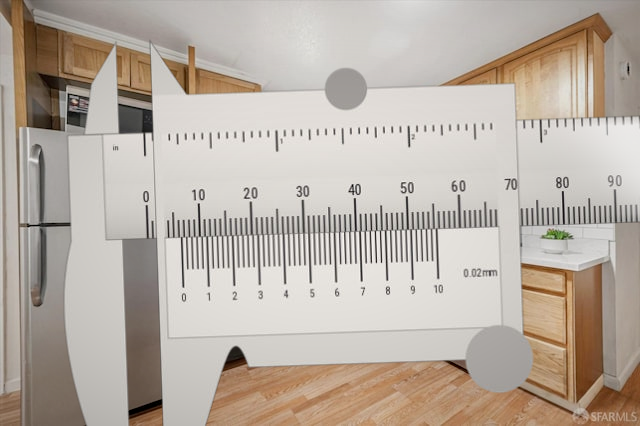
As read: value=6.5 unit=mm
